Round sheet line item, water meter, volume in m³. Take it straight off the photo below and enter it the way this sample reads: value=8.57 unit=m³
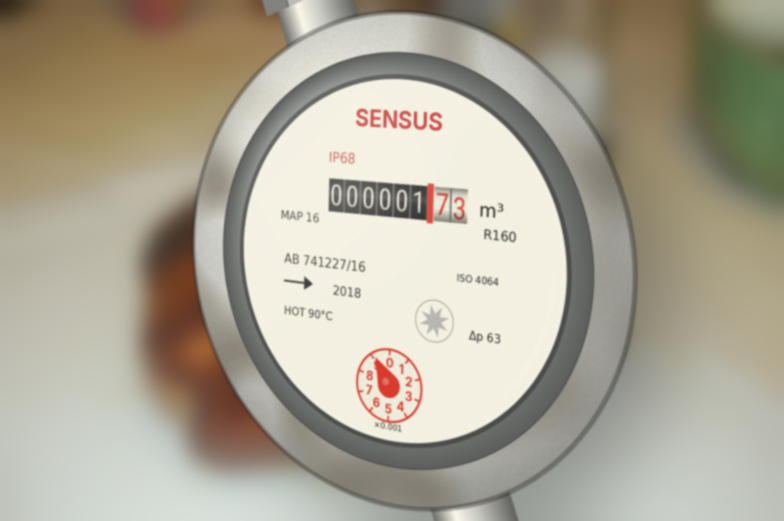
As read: value=1.729 unit=m³
